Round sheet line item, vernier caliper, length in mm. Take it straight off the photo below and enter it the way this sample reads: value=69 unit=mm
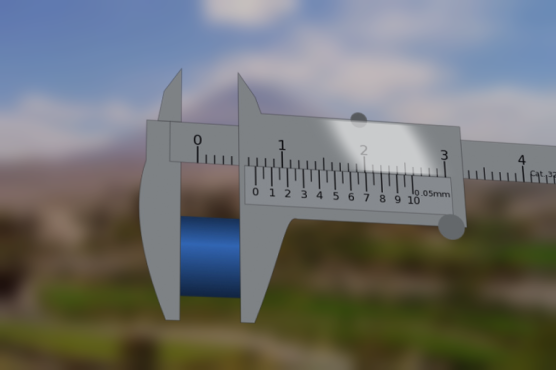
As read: value=6.8 unit=mm
